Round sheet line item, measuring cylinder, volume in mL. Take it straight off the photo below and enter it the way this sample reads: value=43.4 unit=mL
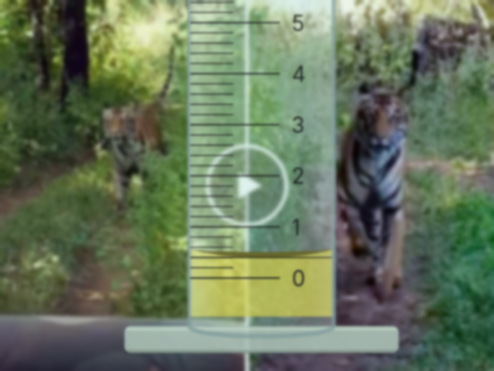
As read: value=0.4 unit=mL
